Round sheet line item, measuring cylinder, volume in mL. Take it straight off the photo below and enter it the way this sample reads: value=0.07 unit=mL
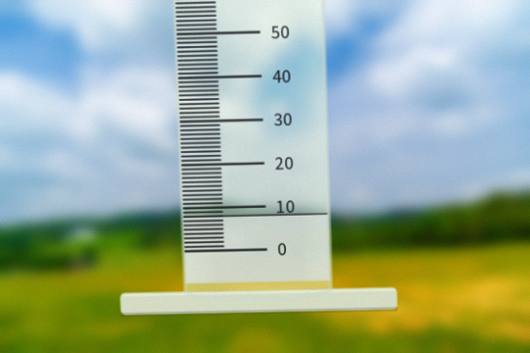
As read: value=8 unit=mL
